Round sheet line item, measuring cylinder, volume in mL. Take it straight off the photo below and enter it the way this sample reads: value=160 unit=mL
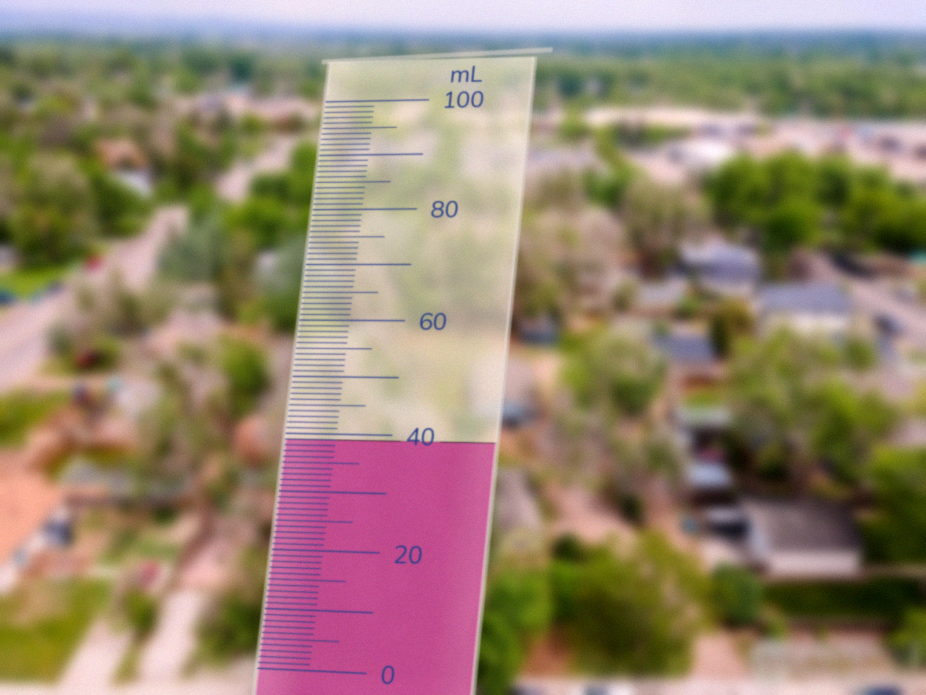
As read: value=39 unit=mL
